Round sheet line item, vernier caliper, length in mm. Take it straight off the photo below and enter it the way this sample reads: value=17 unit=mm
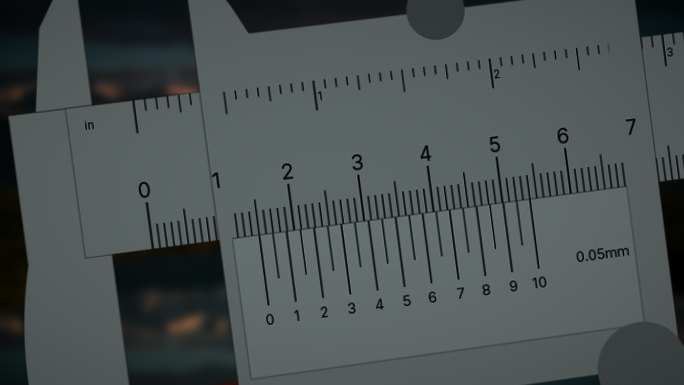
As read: value=15.0 unit=mm
